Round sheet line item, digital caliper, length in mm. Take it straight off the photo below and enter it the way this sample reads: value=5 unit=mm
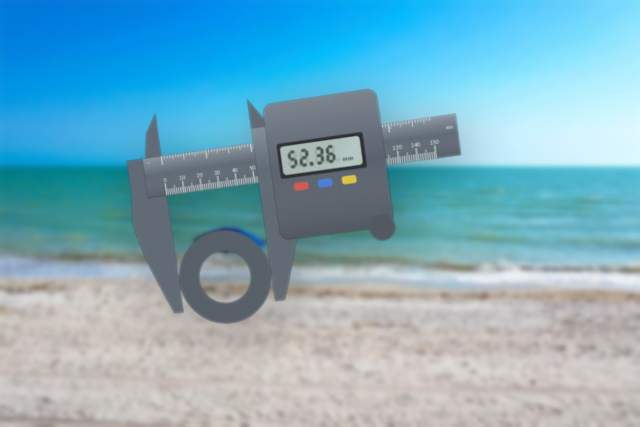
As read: value=52.36 unit=mm
